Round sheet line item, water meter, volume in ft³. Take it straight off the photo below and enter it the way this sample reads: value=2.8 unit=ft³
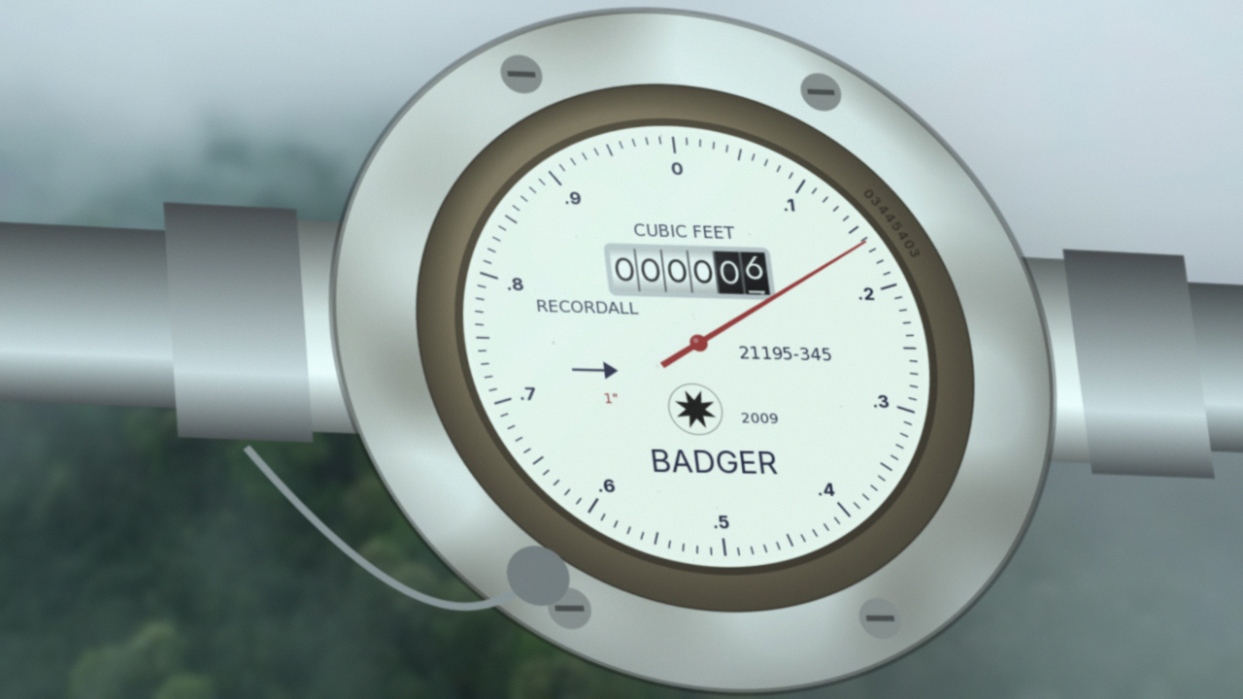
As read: value=6.16 unit=ft³
